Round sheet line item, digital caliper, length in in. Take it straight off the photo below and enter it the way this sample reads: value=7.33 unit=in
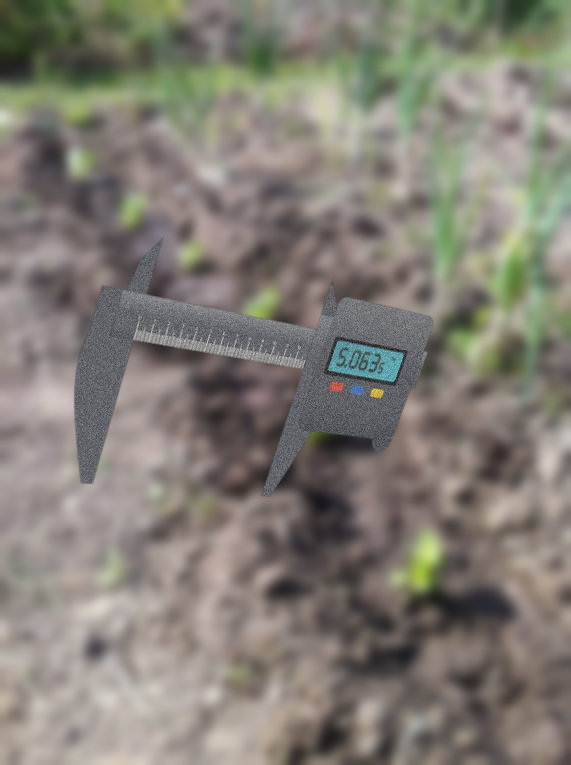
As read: value=5.0635 unit=in
